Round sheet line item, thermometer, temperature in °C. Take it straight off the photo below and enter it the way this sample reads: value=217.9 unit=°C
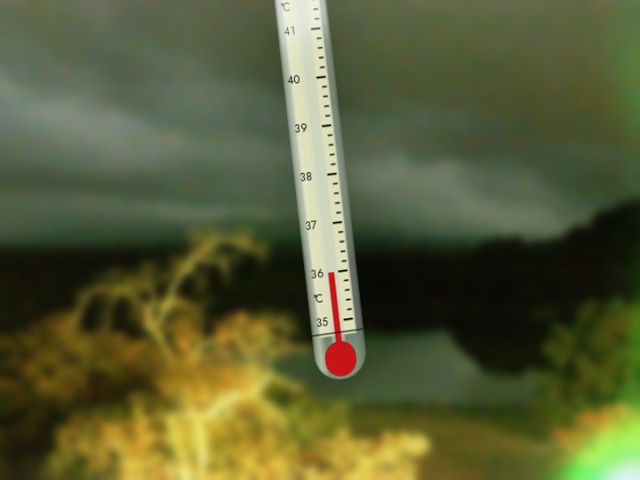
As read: value=36 unit=°C
